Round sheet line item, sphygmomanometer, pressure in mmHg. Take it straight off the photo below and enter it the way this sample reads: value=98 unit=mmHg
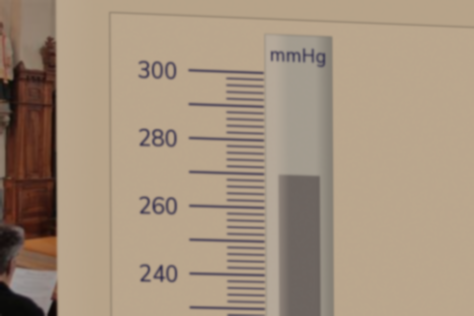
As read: value=270 unit=mmHg
